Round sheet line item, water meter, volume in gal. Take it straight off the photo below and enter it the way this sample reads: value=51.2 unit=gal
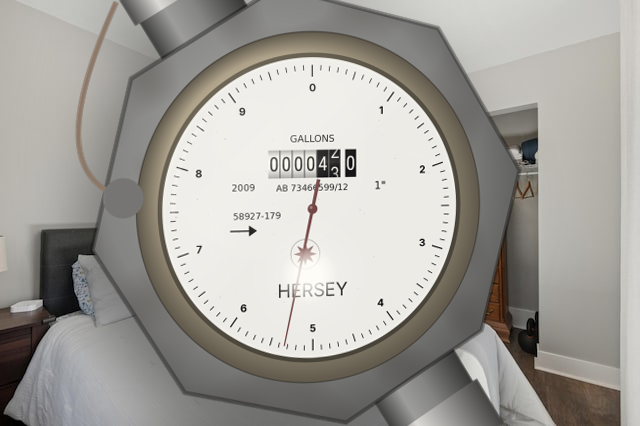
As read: value=425.3 unit=gal
